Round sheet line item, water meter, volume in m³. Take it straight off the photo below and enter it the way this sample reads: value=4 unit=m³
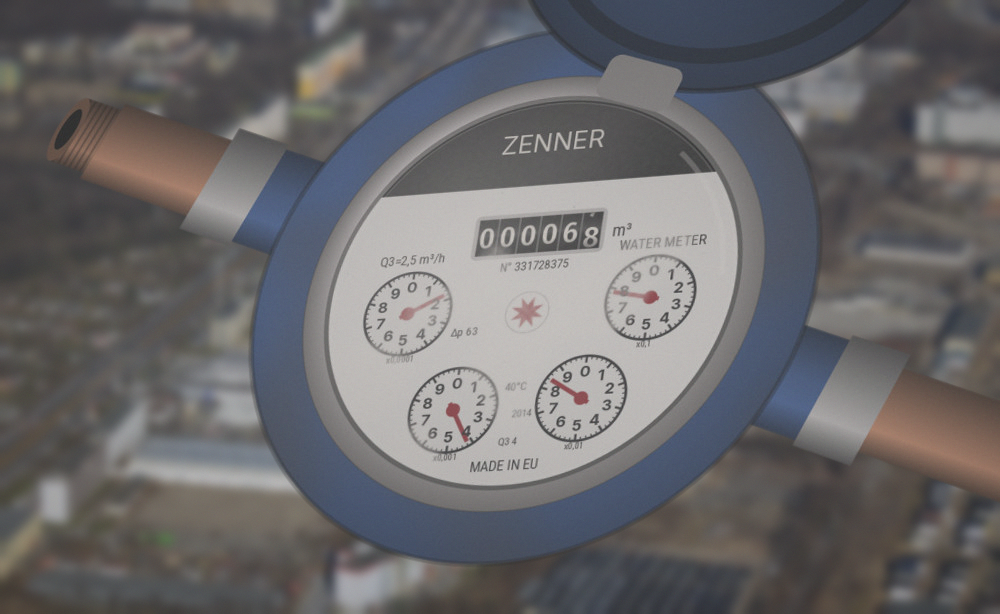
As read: value=67.7841 unit=m³
